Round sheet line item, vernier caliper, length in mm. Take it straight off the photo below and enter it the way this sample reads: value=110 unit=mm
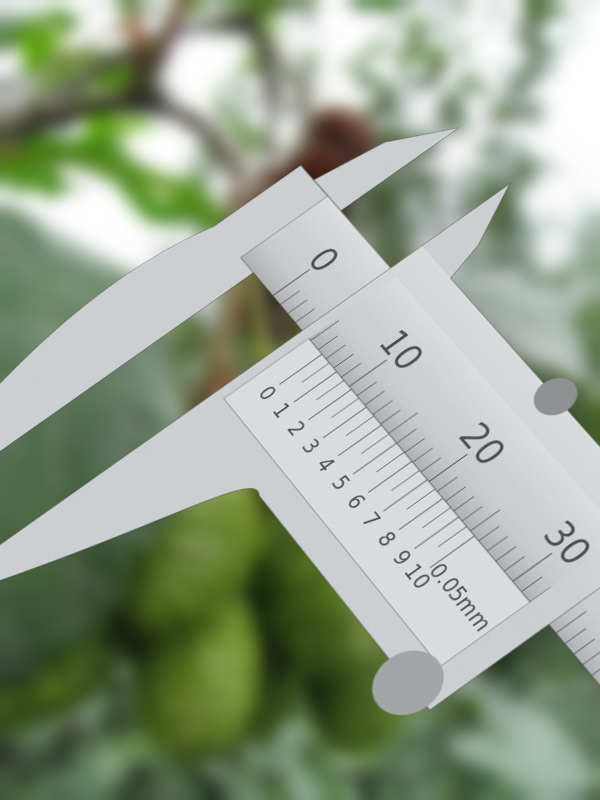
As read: value=6.5 unit=mm
